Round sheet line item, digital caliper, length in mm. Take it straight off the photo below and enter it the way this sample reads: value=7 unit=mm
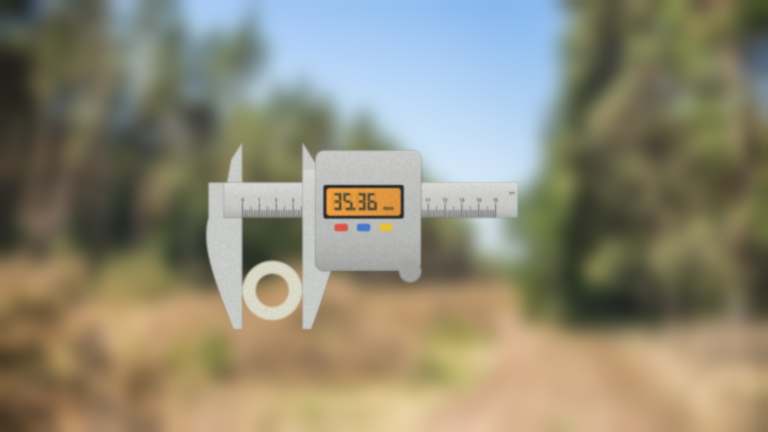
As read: value=35.36 unit=mm
